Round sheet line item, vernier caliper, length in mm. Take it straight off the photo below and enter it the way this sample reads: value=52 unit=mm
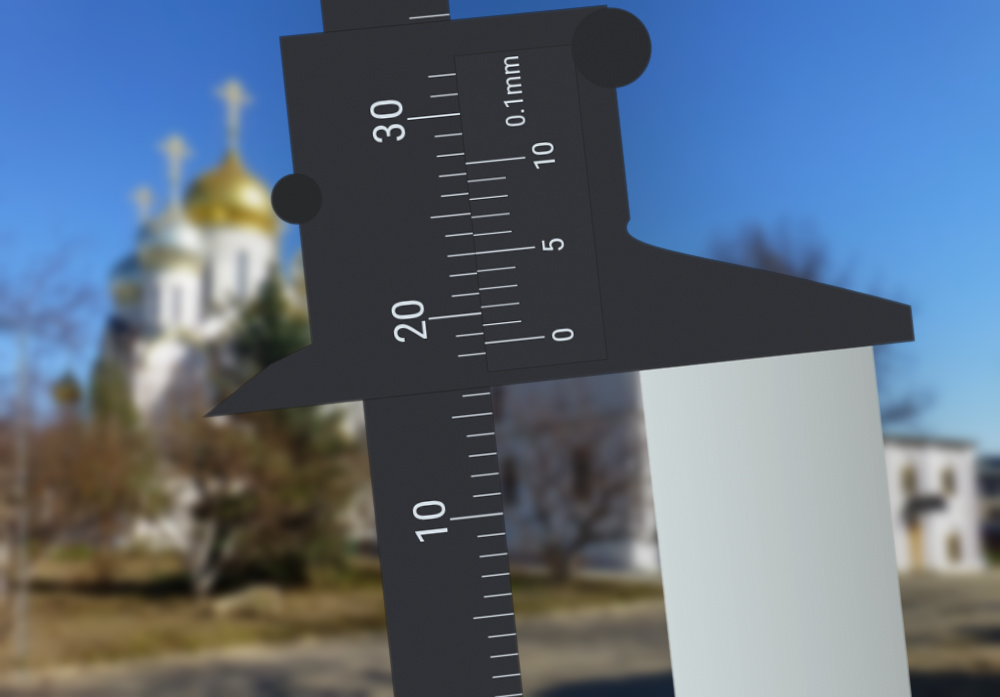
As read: value=18.5 unit=mm
